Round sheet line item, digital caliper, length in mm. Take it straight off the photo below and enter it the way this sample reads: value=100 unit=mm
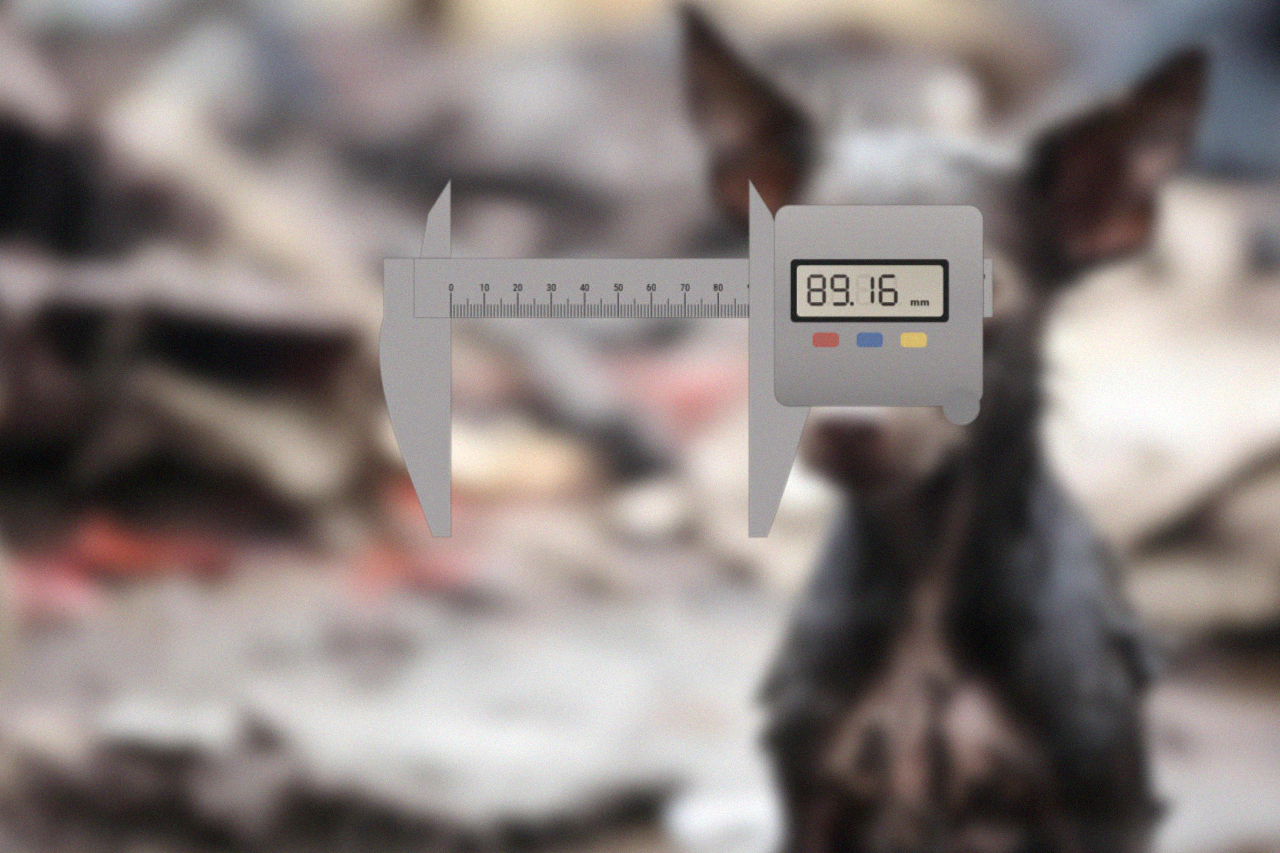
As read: value=89.16 unit=mm
